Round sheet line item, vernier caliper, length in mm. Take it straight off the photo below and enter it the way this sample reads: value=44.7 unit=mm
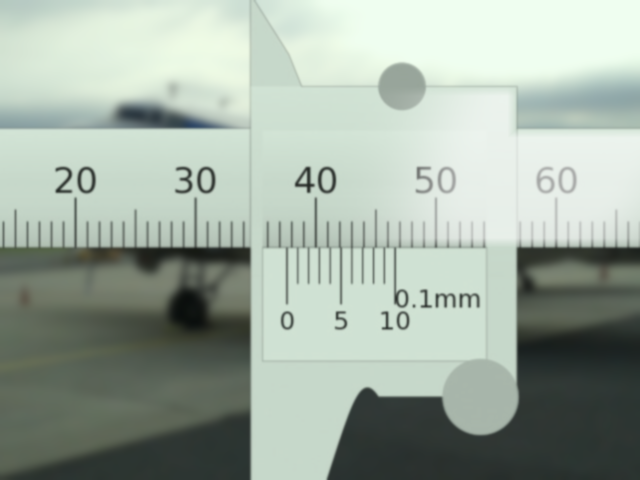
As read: value=37.6 unit=mm
